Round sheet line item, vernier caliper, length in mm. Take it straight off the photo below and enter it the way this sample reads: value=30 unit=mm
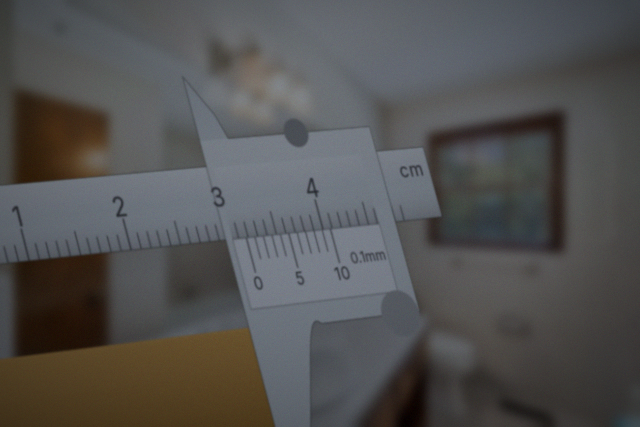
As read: value=31.8 unit=mm
